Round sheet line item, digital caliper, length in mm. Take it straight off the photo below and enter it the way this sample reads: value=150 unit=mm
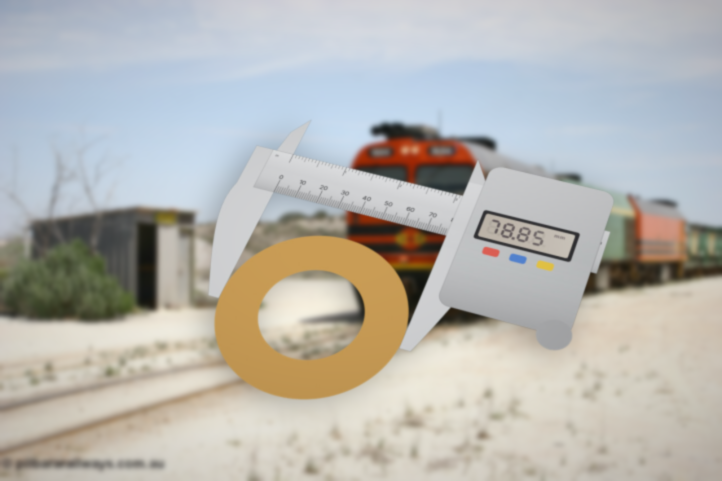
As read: value=78.85 unit=mm
